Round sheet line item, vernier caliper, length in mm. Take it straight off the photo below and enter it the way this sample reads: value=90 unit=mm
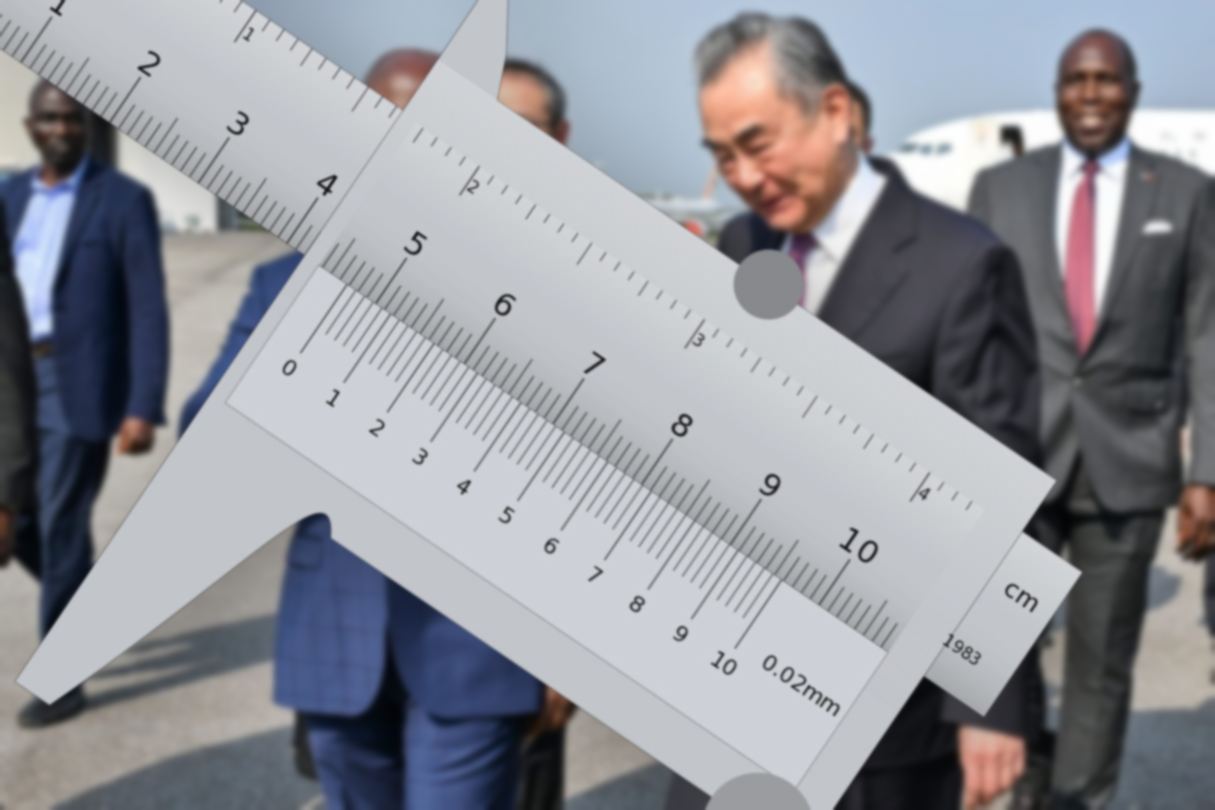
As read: value=46.8 unit=mm
